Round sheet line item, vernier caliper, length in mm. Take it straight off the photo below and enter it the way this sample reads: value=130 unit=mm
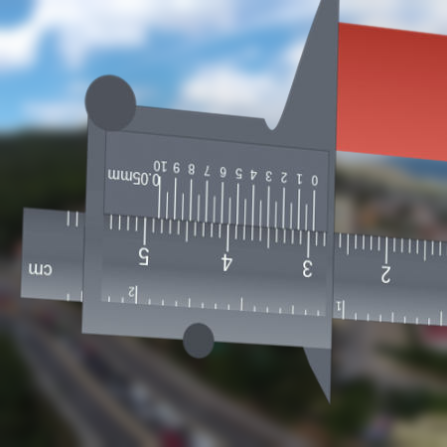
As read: value=29.4 unit=mm
